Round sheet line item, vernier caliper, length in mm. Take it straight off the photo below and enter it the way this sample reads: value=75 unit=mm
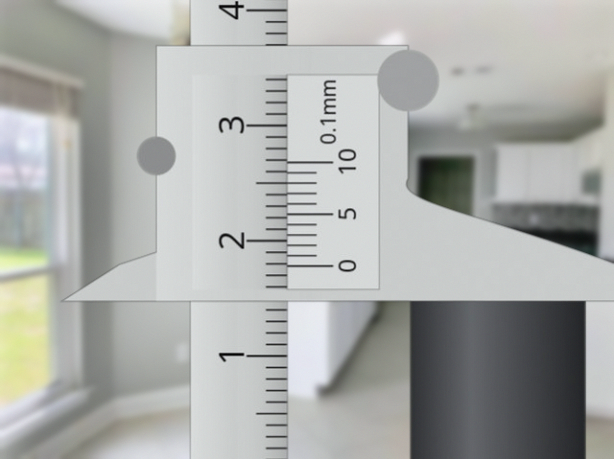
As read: value=17.8 unit=mm
